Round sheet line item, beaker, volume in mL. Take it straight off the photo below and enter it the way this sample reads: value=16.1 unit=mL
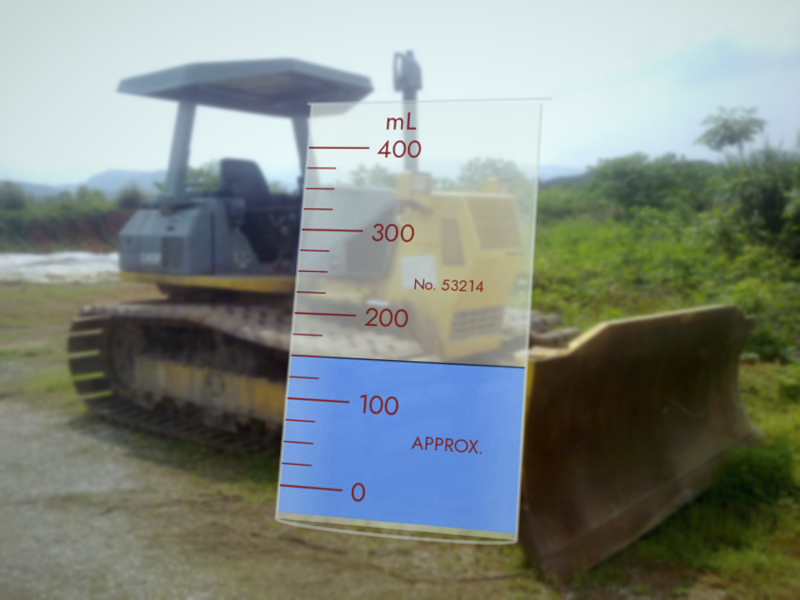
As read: value=150 unit=mL
